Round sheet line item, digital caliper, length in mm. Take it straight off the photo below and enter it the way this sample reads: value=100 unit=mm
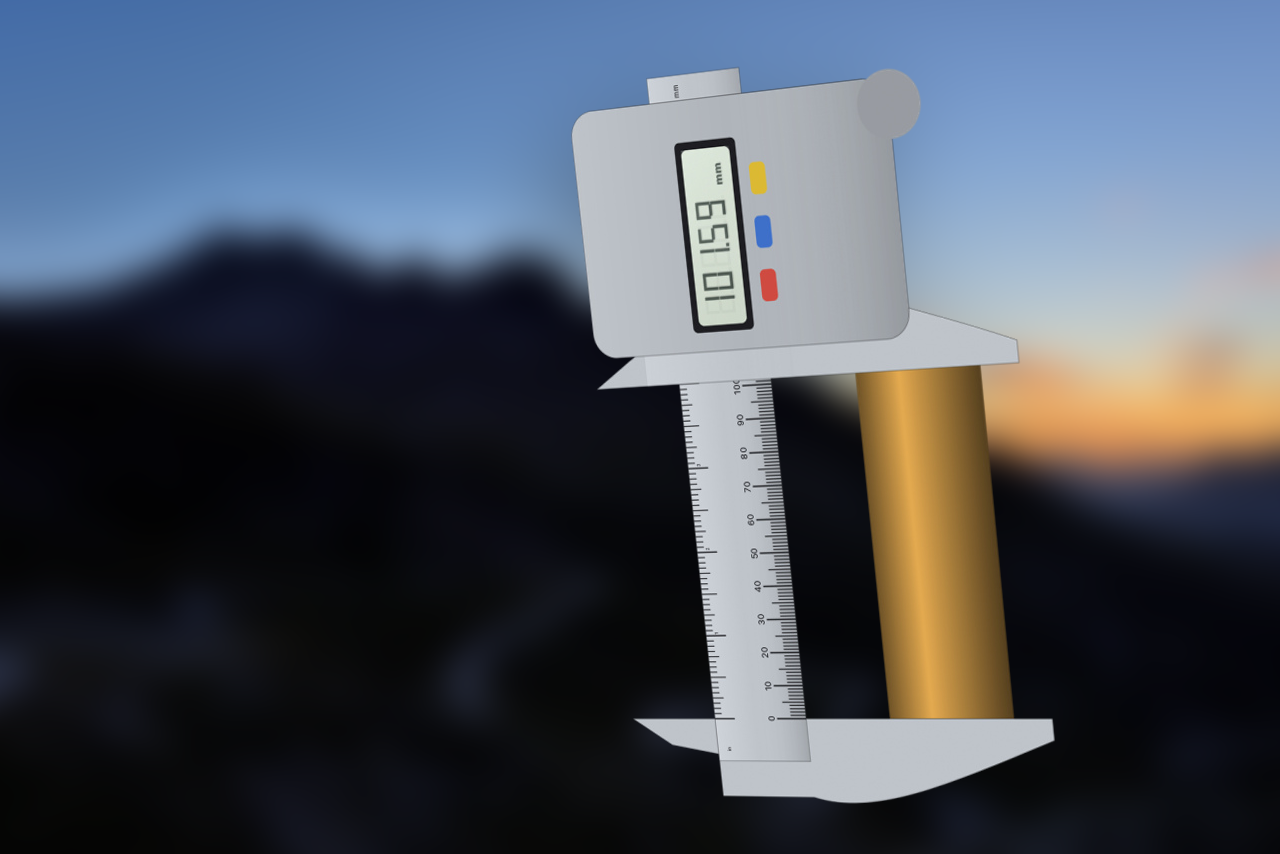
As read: value=101.59 unit=mm
